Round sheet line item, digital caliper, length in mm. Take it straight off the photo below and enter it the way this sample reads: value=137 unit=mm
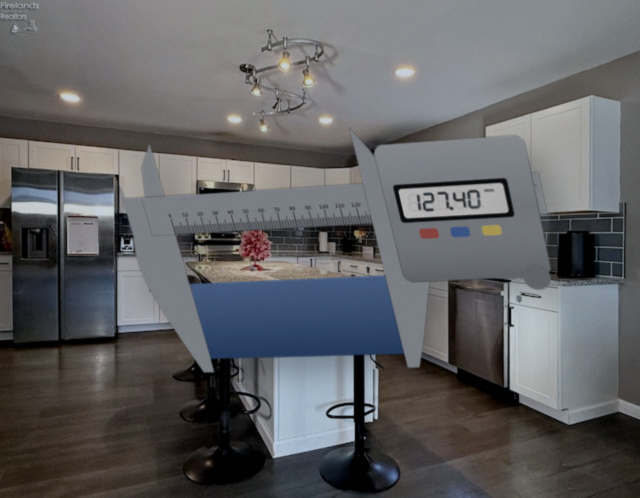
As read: value=127.40 unit=mm
